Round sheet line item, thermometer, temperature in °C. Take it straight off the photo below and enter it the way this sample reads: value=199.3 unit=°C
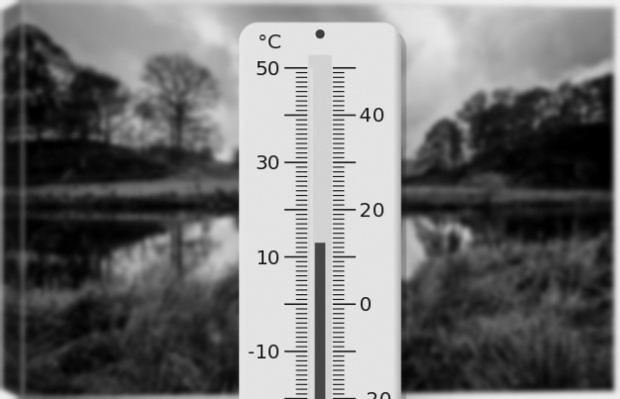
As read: value=13 unit=°C
